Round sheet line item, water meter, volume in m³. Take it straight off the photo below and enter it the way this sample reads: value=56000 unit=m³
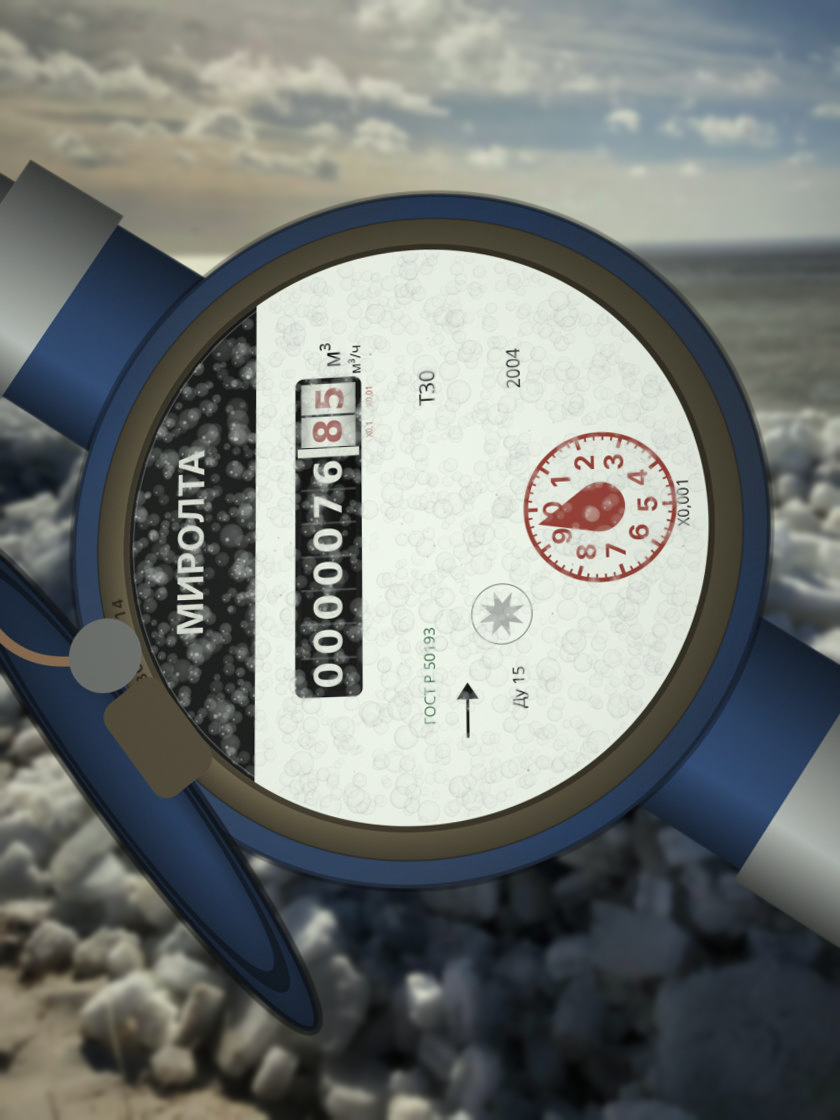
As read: value=76.849 unit=m³
